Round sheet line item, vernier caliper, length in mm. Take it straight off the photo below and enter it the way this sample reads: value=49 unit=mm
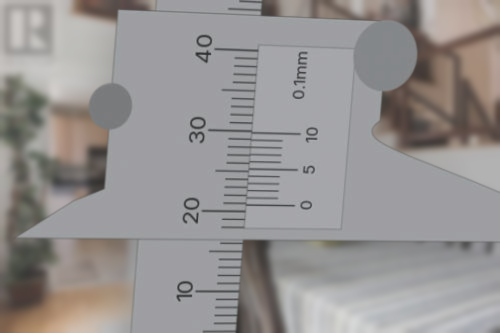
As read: value=20.8 unit=mm
